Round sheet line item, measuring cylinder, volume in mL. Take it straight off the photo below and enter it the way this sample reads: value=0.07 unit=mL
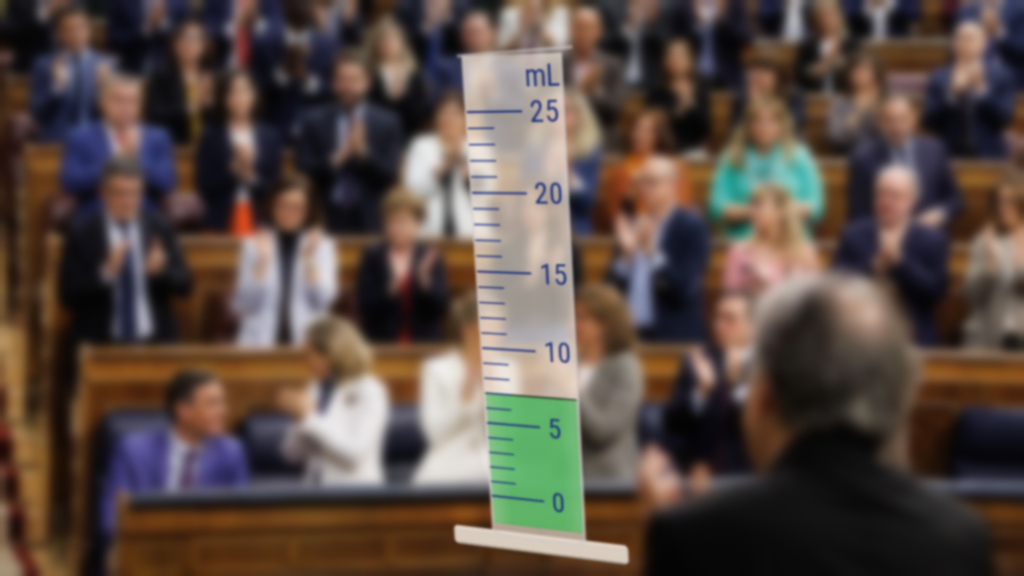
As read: value=7 unit=mL
